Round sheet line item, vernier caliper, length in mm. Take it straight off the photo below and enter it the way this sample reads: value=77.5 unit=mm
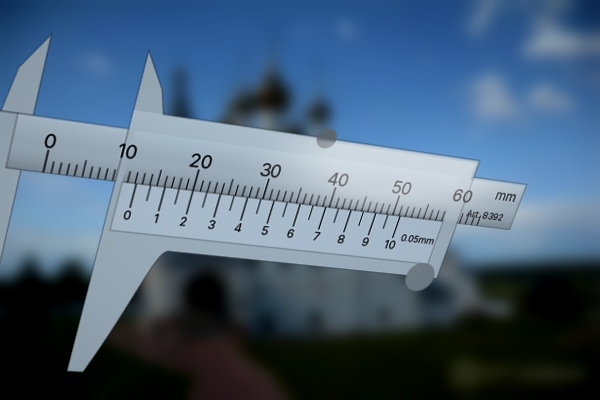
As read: value=12.2 unit=mm
